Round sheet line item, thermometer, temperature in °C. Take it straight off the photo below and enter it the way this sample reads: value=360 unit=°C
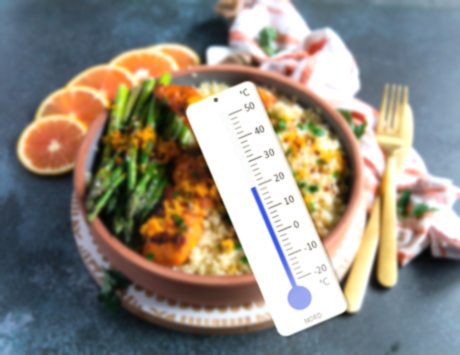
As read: value=20 unit=°C
